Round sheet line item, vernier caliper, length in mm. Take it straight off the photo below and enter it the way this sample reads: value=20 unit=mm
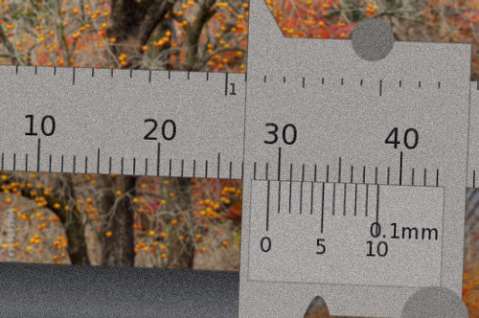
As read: value=29.2 unit=mm
